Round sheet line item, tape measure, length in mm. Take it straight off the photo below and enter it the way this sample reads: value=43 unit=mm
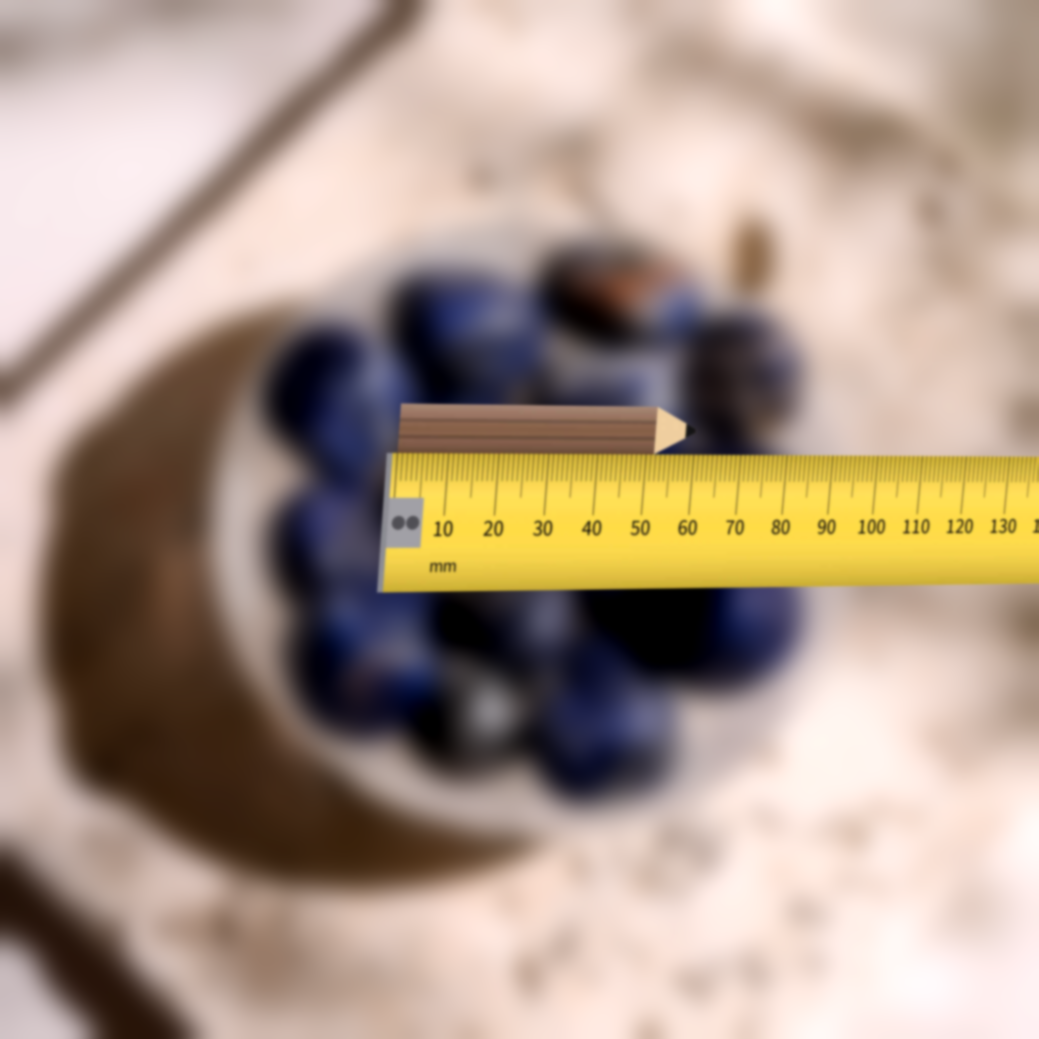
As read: value=60 unit=mm
